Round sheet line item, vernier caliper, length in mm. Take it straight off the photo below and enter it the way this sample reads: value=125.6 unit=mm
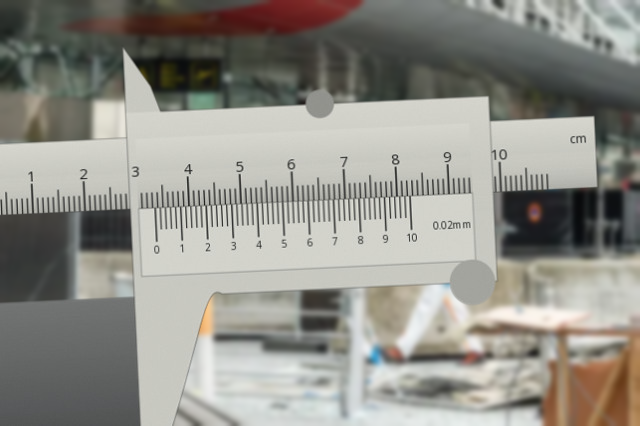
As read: value=33.5 unit=mm
